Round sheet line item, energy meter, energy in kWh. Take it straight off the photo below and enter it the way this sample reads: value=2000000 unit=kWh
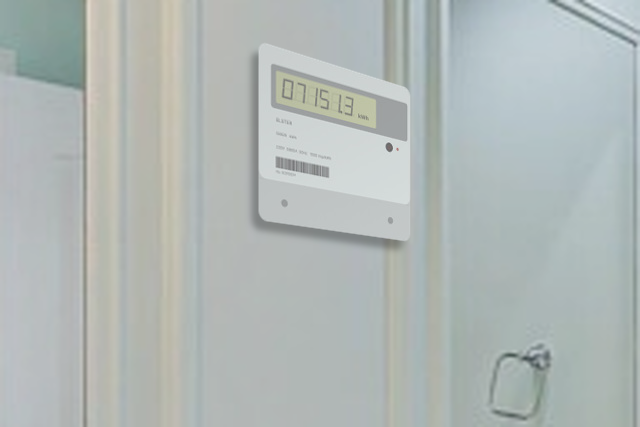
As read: value=7151.3 unit=kWh
